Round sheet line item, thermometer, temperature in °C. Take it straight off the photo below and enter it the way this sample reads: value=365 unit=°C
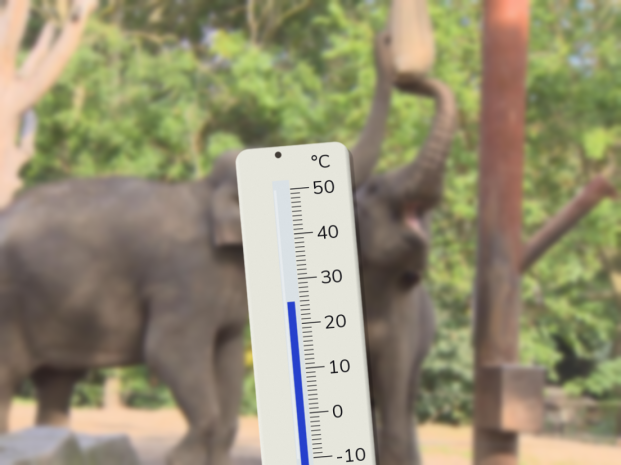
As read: value=25 unit=°C
